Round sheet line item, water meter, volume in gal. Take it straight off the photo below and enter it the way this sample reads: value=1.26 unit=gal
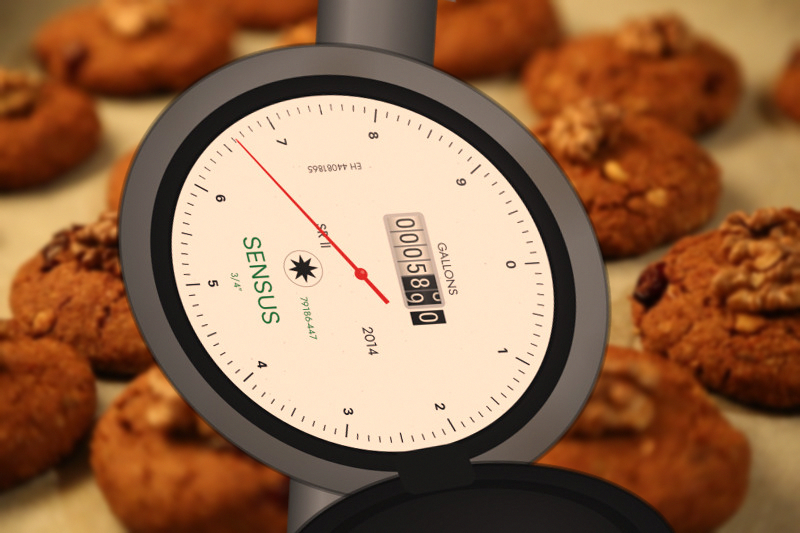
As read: value=5886.6 unit=gal
